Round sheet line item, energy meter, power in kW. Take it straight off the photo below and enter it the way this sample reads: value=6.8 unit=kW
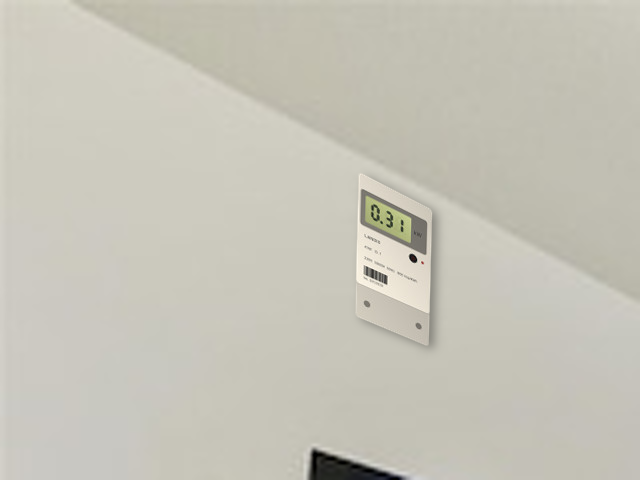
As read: value=0.31 unit=kW
